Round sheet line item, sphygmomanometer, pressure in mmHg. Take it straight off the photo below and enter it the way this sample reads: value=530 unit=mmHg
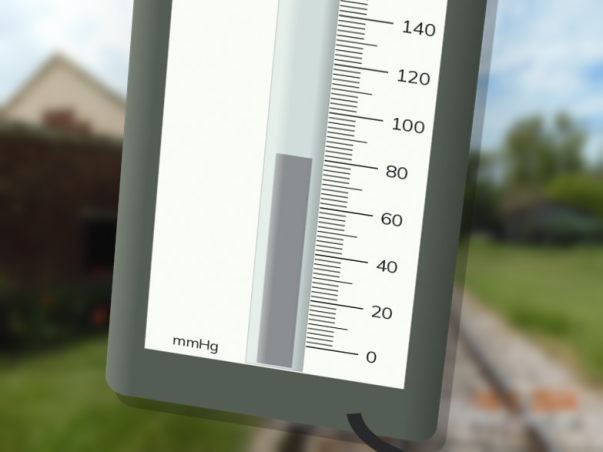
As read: value=80 unit=mmHg
